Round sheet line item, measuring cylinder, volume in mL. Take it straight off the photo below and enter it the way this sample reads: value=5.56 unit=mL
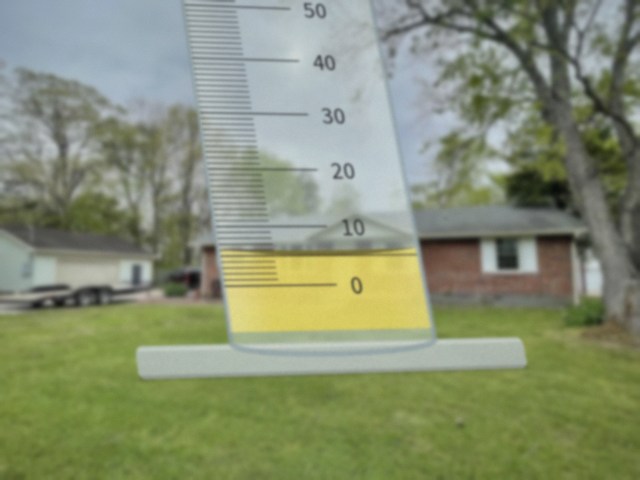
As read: value=5 unit=mL
